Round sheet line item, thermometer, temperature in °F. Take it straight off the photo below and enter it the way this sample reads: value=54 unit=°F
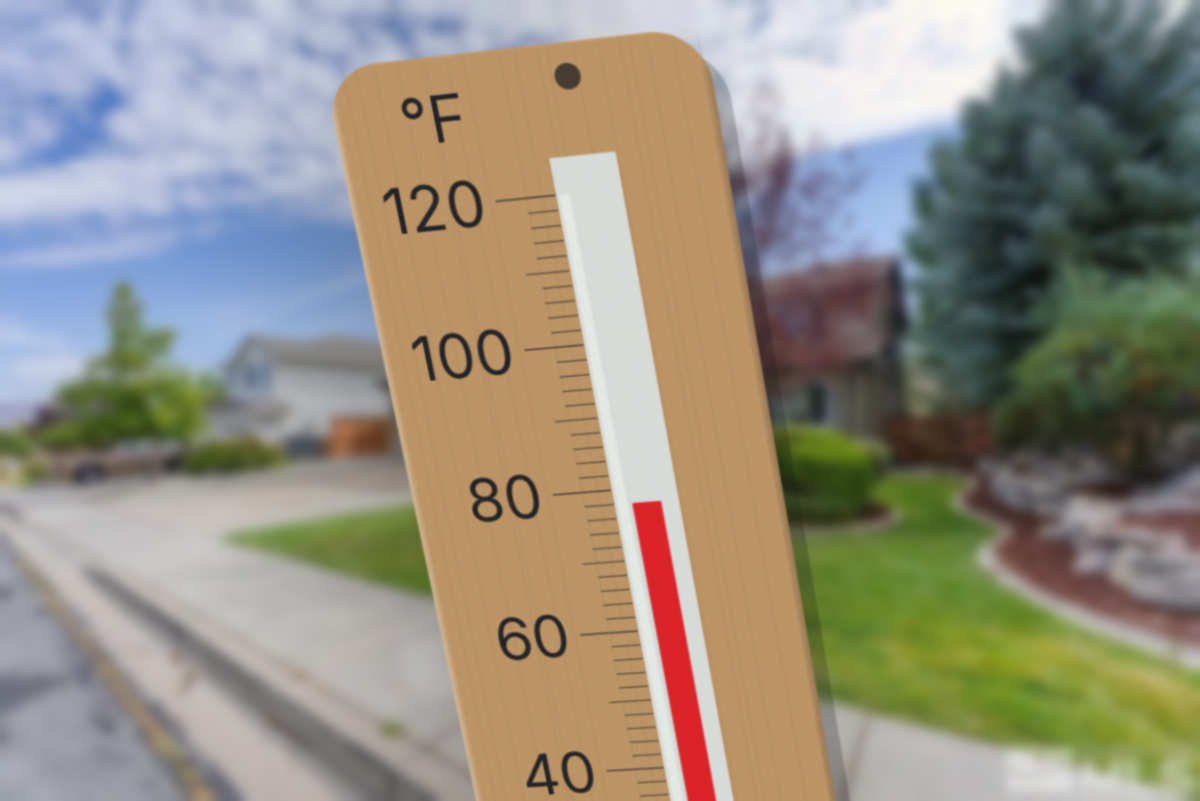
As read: value=78 unit=°F
